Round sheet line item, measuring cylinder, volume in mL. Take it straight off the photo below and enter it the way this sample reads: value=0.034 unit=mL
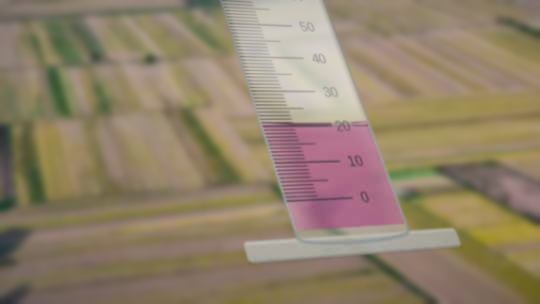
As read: value=20 unit=mL
